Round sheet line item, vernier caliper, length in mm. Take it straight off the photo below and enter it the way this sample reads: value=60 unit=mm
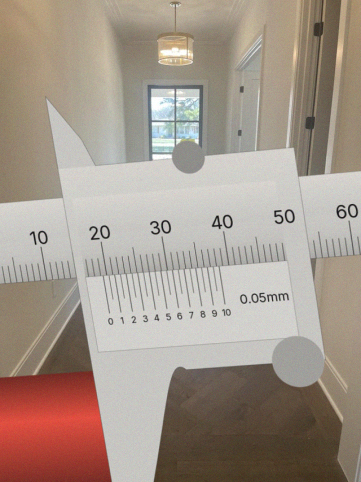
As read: value=19.4 unit=mm
